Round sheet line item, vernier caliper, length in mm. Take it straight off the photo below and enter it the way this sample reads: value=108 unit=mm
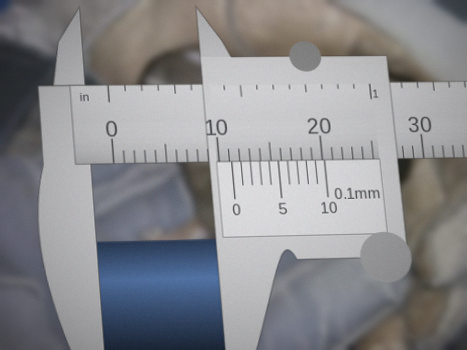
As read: value=11.2 unit=mm
